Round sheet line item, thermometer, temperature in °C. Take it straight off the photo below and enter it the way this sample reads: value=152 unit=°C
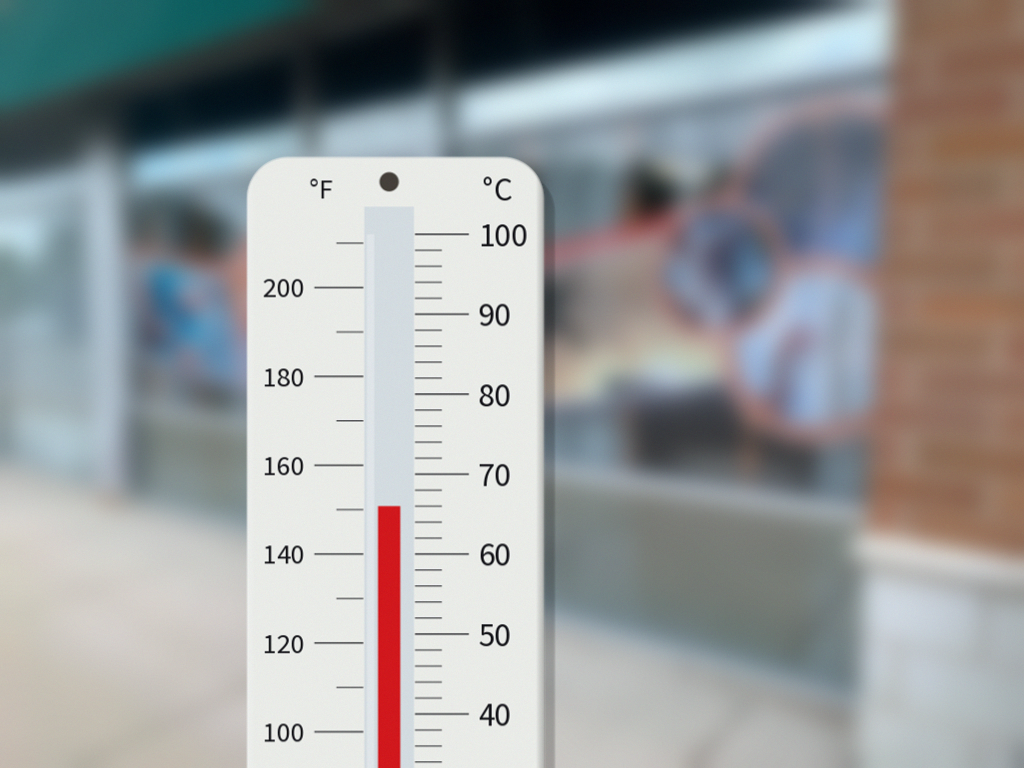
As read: value=66 unit=°C
